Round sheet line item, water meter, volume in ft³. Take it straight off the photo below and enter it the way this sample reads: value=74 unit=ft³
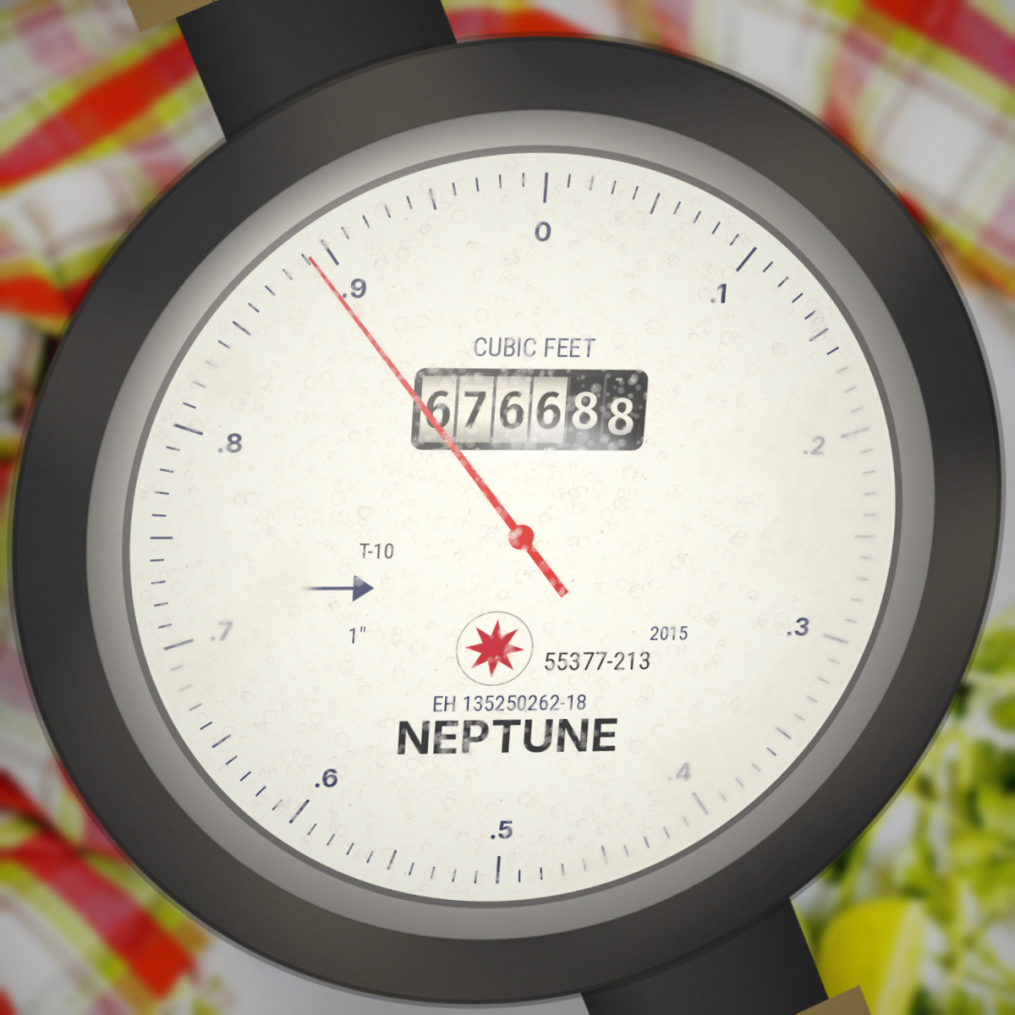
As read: value=676687.89 unit=ft³
